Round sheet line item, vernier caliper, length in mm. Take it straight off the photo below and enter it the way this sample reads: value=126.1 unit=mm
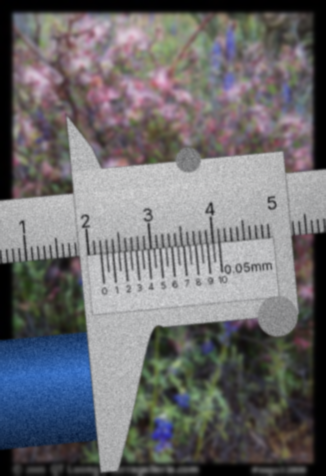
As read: value=22.0 unit=mm
